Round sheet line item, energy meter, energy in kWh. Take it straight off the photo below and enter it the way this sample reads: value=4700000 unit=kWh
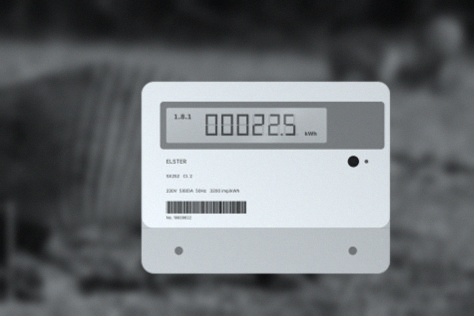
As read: value=22.5 unit=kWh
